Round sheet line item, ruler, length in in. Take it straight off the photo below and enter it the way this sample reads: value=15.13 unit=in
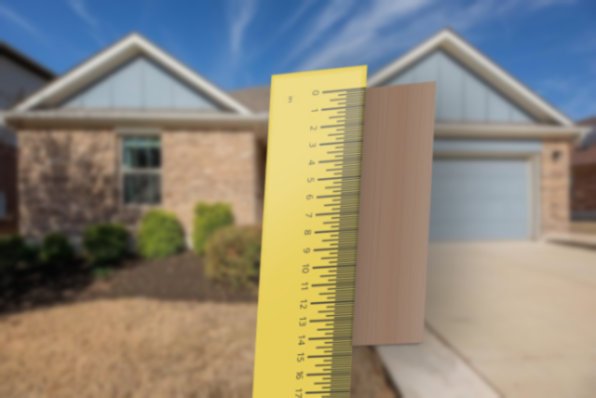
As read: value=14.5 unit=in
